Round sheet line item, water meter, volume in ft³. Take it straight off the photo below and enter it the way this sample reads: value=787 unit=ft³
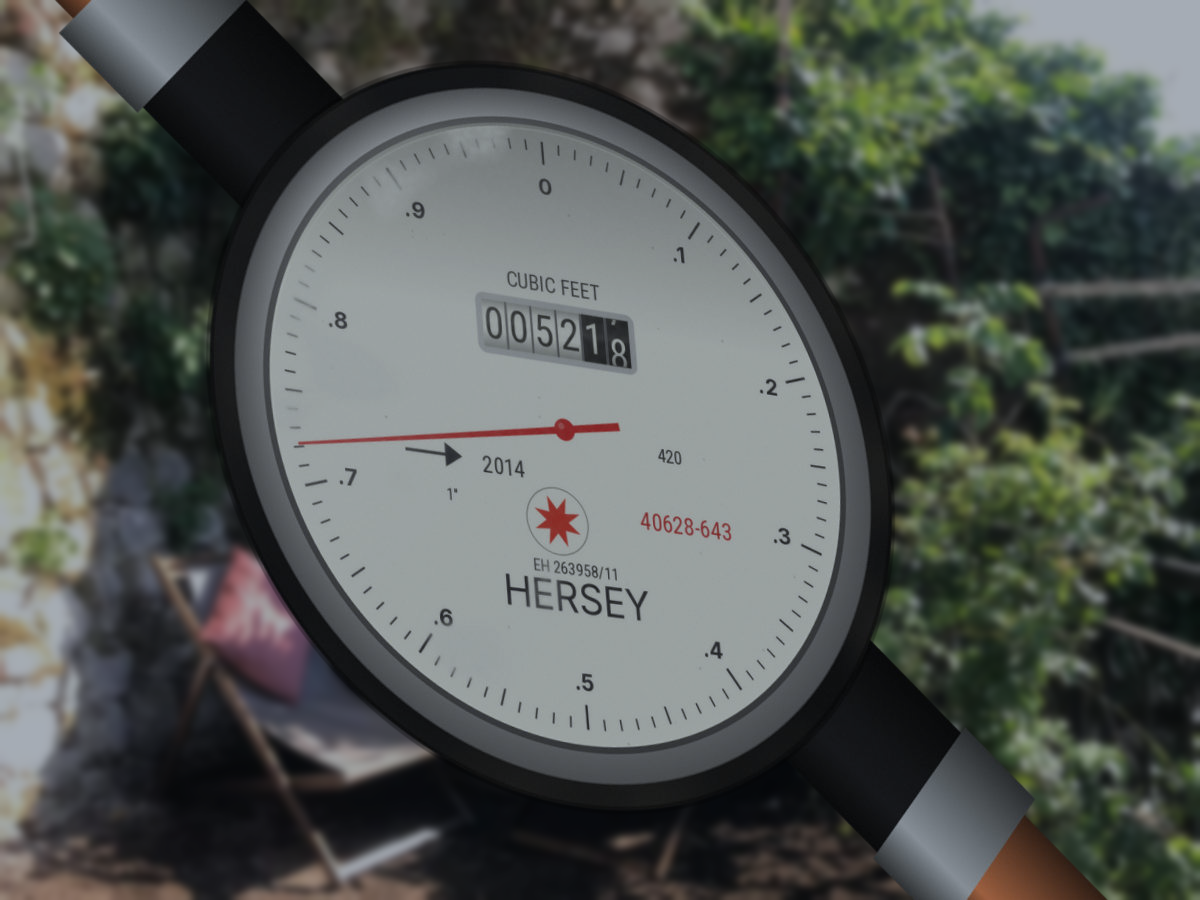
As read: value=5217.72 unit=ft³
